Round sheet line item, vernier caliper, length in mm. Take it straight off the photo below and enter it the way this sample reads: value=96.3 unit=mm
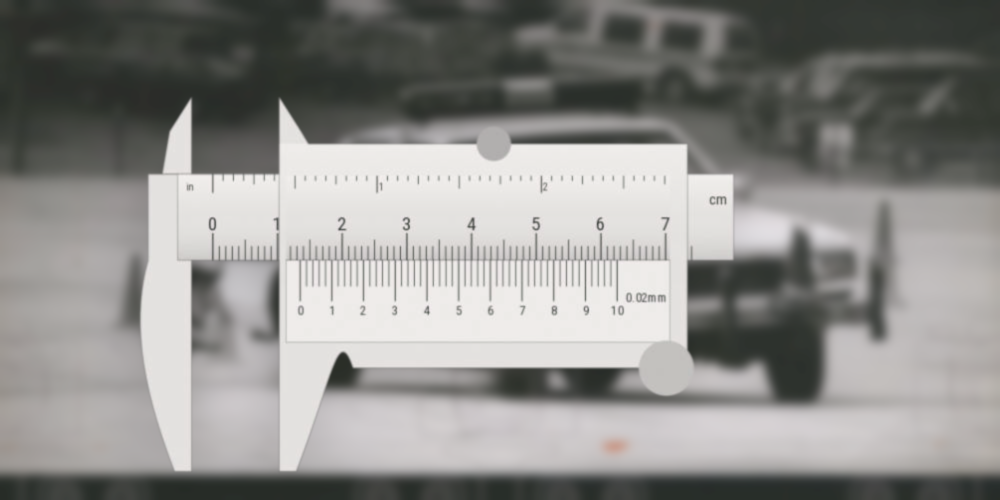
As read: value=13.5 unit=mm
